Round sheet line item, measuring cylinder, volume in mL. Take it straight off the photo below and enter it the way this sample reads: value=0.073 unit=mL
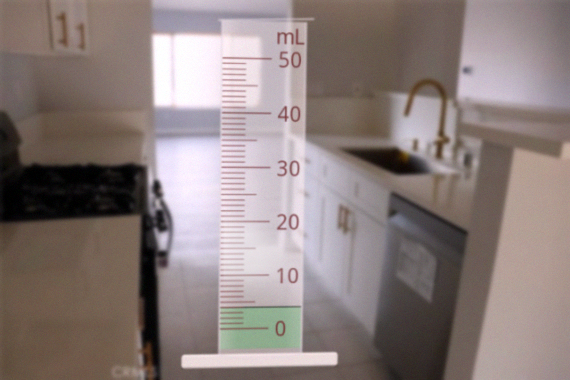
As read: value=4 unit=mL
